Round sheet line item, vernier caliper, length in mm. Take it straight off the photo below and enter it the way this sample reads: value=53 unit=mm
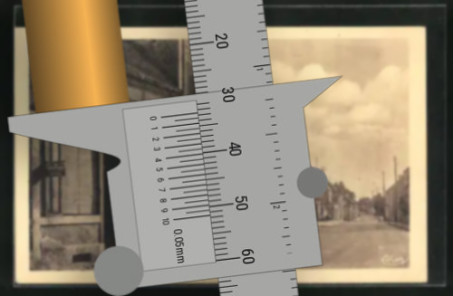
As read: value=32.6 unit=mm
